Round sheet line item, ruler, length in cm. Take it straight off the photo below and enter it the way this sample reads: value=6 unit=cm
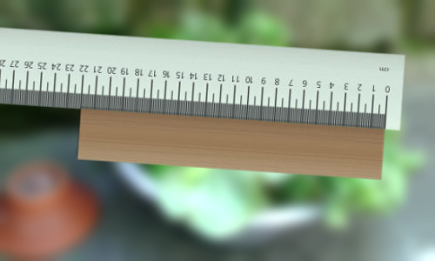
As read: value=22 unit=cm
